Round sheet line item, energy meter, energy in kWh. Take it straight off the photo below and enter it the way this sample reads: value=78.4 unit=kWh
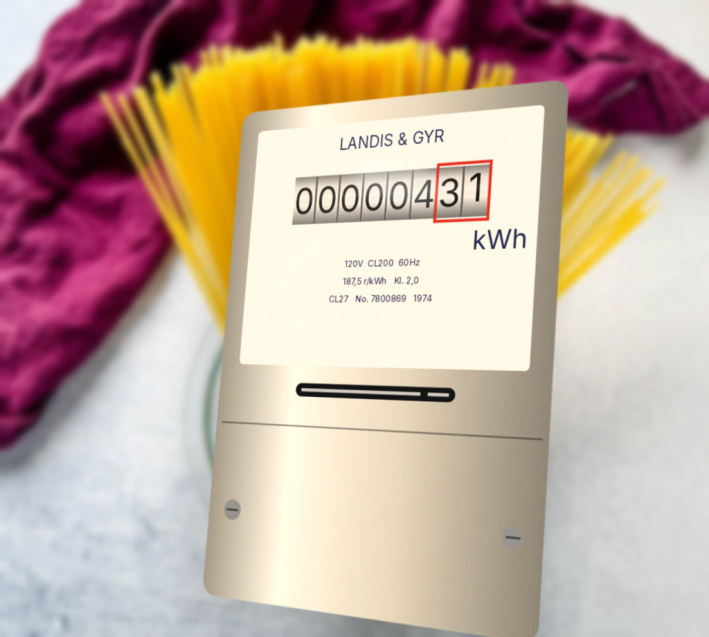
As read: value=4.31 unit=kWh
